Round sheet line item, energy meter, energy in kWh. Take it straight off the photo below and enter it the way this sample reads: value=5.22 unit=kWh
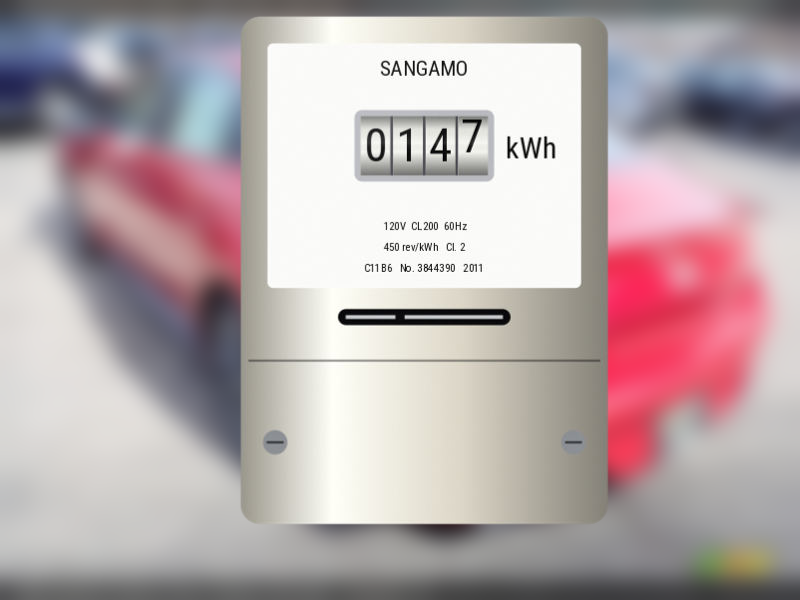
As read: value=147 unit=kWh
